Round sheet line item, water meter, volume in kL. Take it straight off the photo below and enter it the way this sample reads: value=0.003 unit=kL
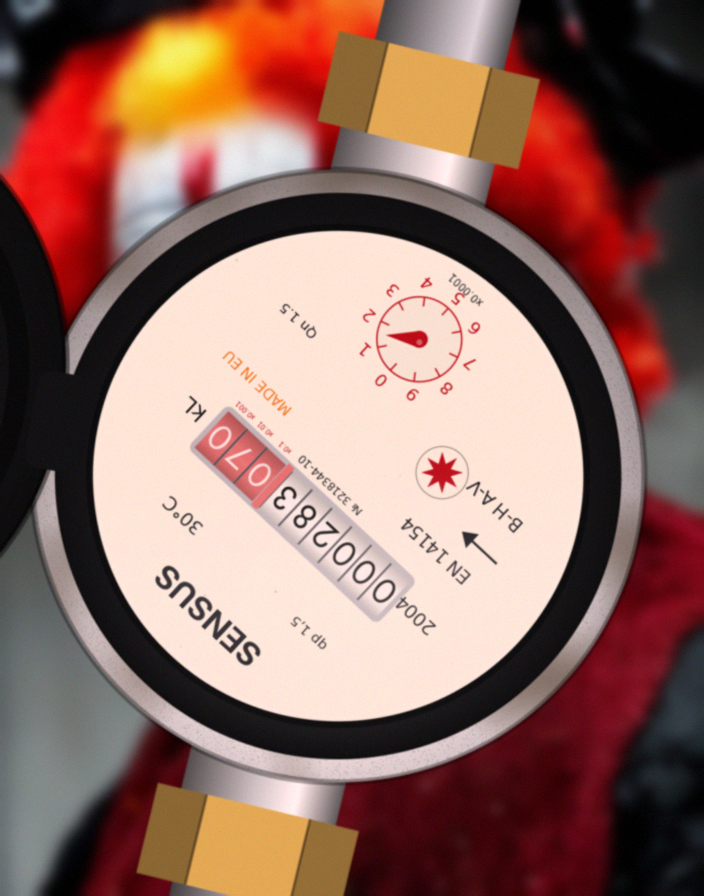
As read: value=283.0701 unit=kL
